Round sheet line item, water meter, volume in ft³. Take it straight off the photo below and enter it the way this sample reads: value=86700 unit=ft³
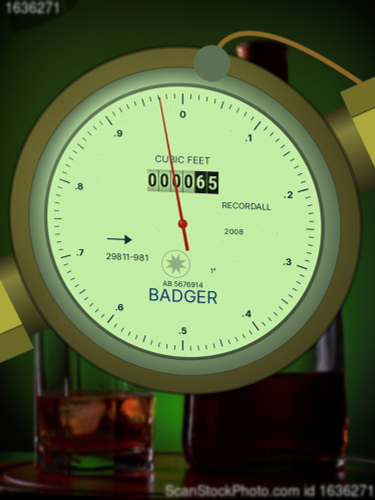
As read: value=64.97 unit=ft³
